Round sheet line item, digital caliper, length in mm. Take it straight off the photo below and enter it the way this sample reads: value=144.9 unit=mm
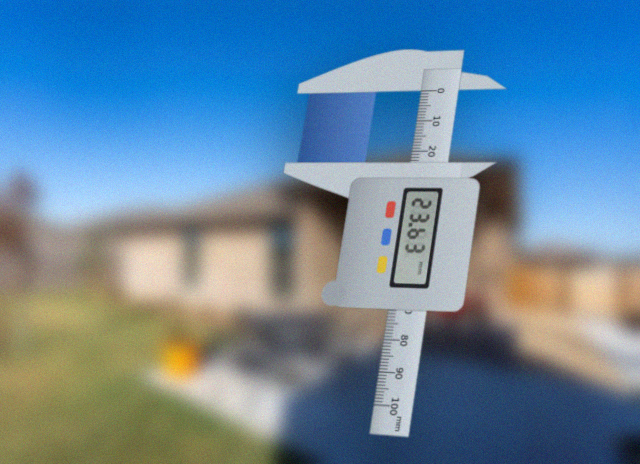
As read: value=23.63 unit=mm
